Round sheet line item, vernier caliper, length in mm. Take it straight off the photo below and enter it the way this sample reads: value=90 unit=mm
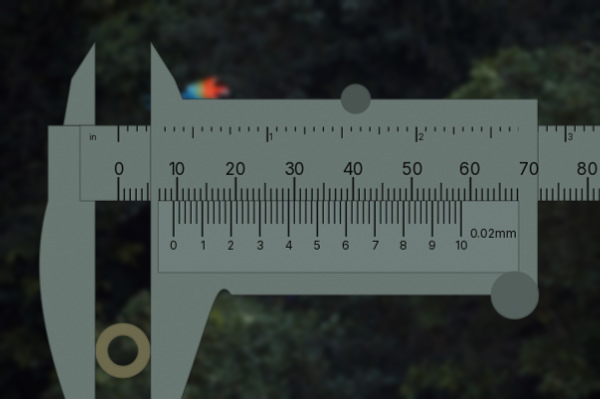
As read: value=9.4 unit=mm
